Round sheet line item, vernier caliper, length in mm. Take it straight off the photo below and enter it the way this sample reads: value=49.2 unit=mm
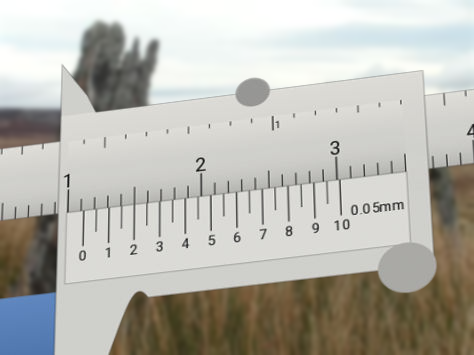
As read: value=11.2 unit=mm
